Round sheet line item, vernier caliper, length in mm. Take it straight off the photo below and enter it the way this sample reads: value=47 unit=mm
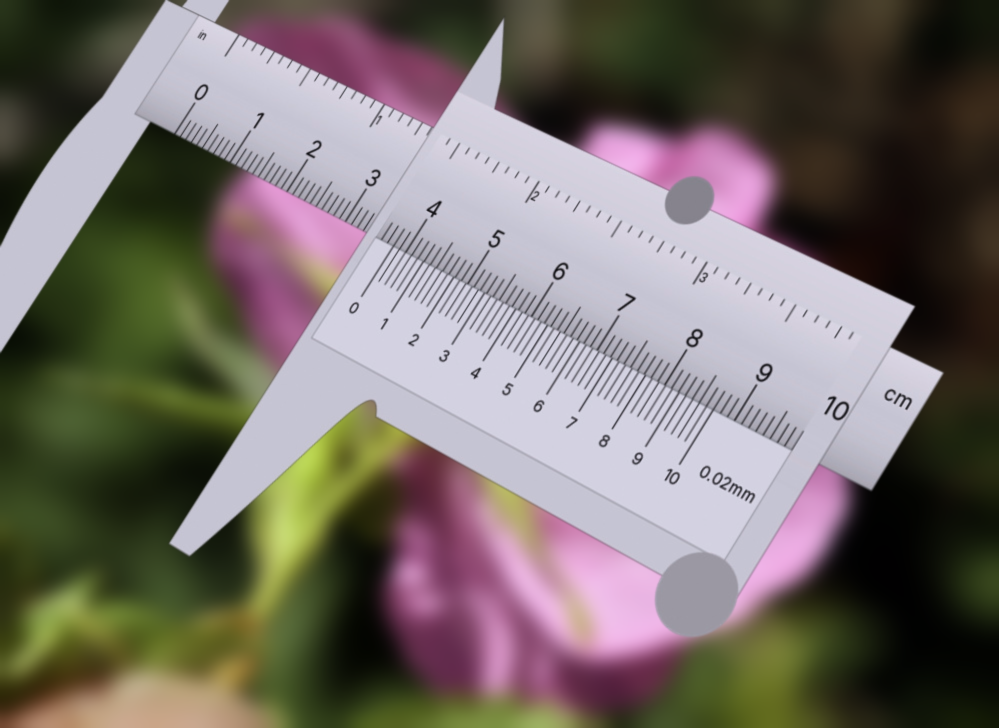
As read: value=38.0 unit=mm
